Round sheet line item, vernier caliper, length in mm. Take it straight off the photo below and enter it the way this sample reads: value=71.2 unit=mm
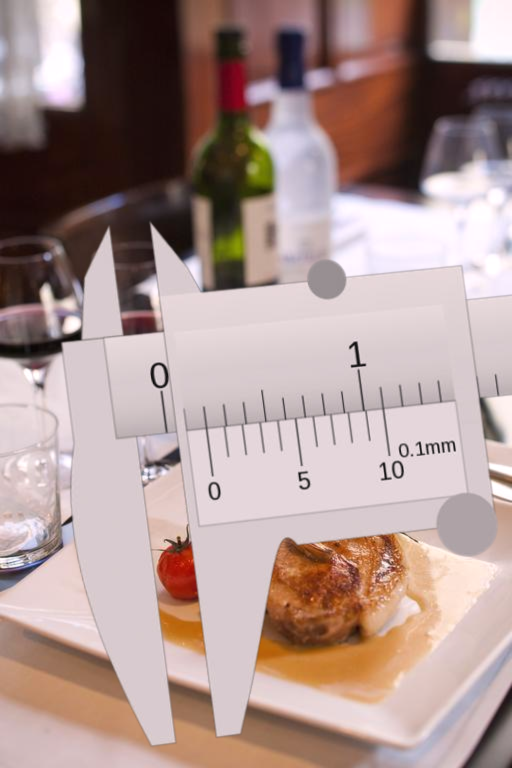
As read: value=2.0 unit=mm
